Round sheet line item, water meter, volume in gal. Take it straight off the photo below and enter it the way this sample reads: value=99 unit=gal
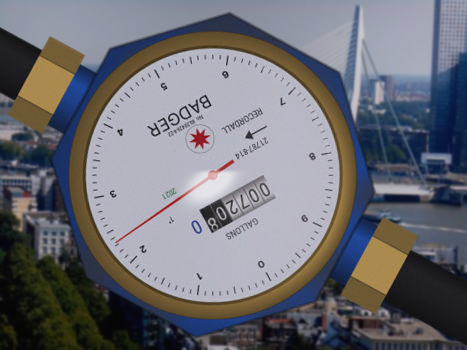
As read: value=72082.3 unit=gal
